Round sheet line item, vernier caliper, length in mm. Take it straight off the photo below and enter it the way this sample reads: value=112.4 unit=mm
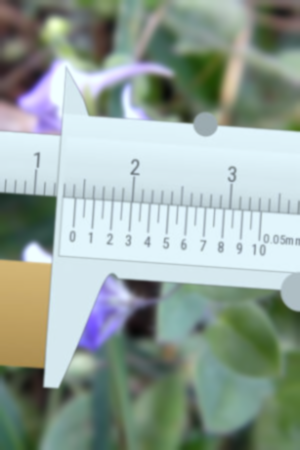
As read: value=14.2 unit=mm
